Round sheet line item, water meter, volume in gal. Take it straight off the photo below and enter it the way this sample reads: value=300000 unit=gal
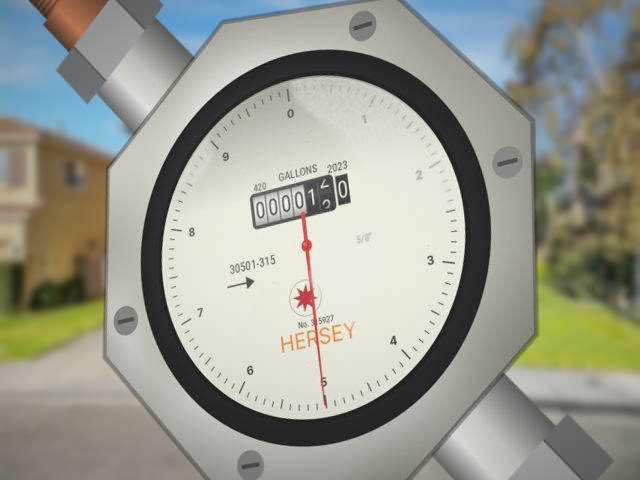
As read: value=125.0 unit=gal
